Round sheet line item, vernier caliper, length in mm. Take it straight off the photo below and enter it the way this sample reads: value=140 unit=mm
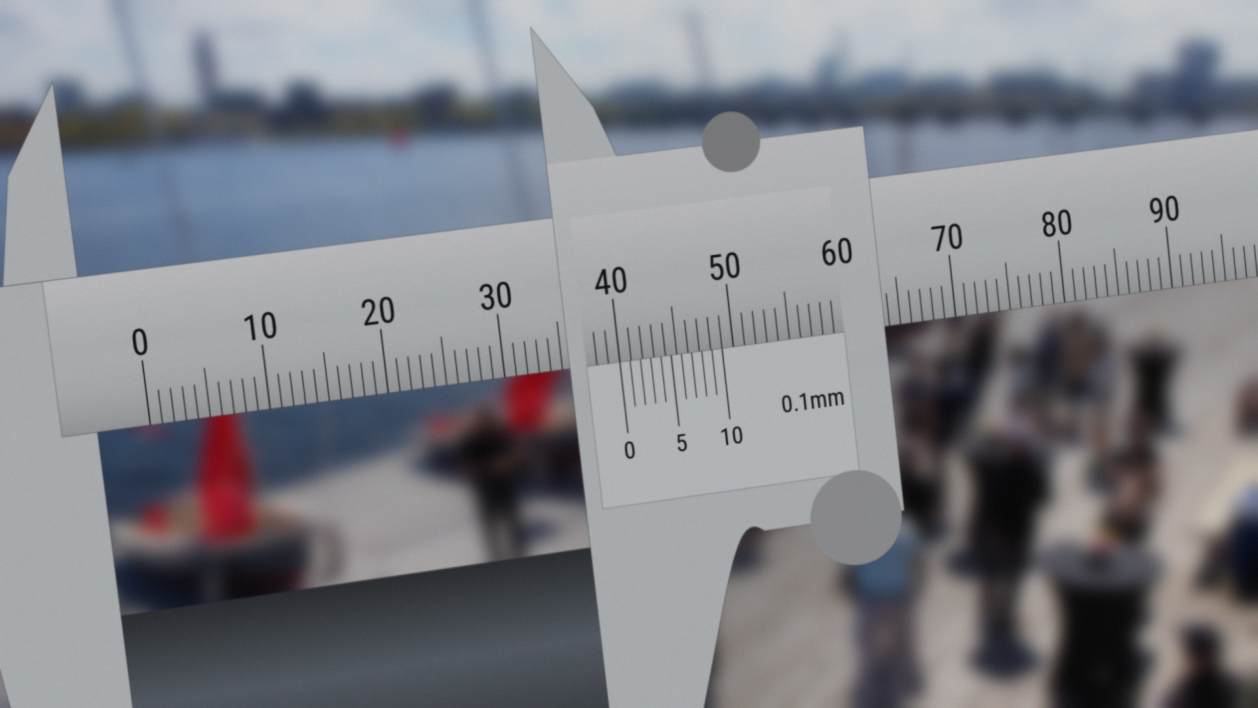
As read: value=40.0 unit=mm
